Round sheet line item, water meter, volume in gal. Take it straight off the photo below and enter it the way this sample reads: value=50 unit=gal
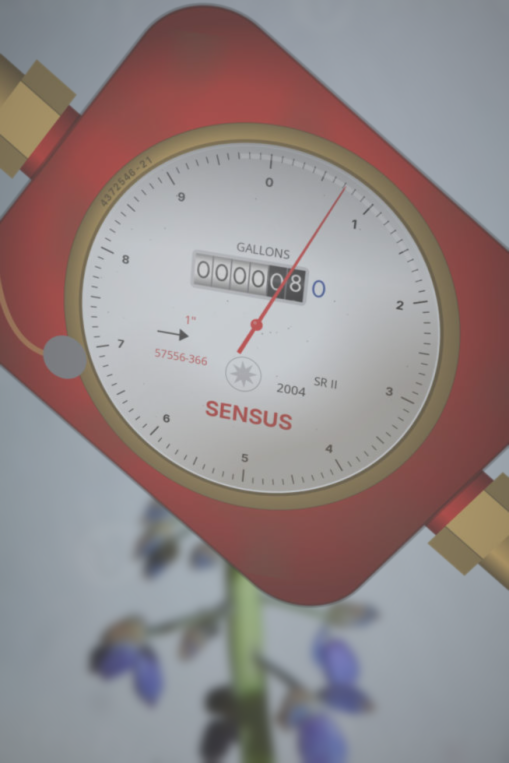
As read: value=80.7 unit=gal
